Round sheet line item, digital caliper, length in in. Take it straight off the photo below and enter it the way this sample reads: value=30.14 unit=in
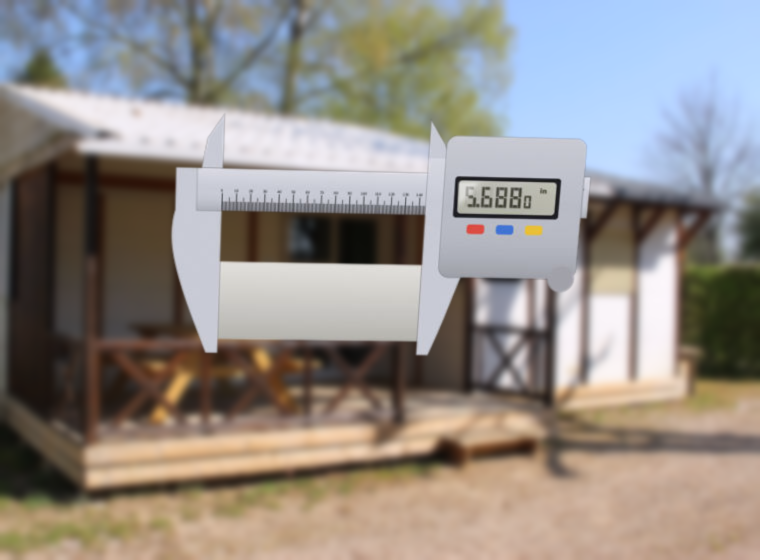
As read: value=5.6880 unit=in
